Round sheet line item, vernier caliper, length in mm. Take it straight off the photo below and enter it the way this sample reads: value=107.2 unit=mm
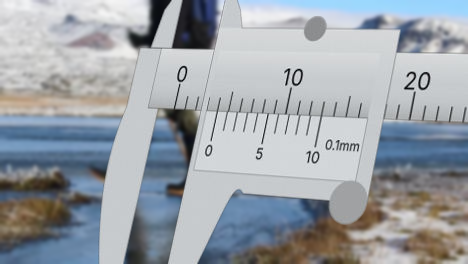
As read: value=4.0 unit=mm
